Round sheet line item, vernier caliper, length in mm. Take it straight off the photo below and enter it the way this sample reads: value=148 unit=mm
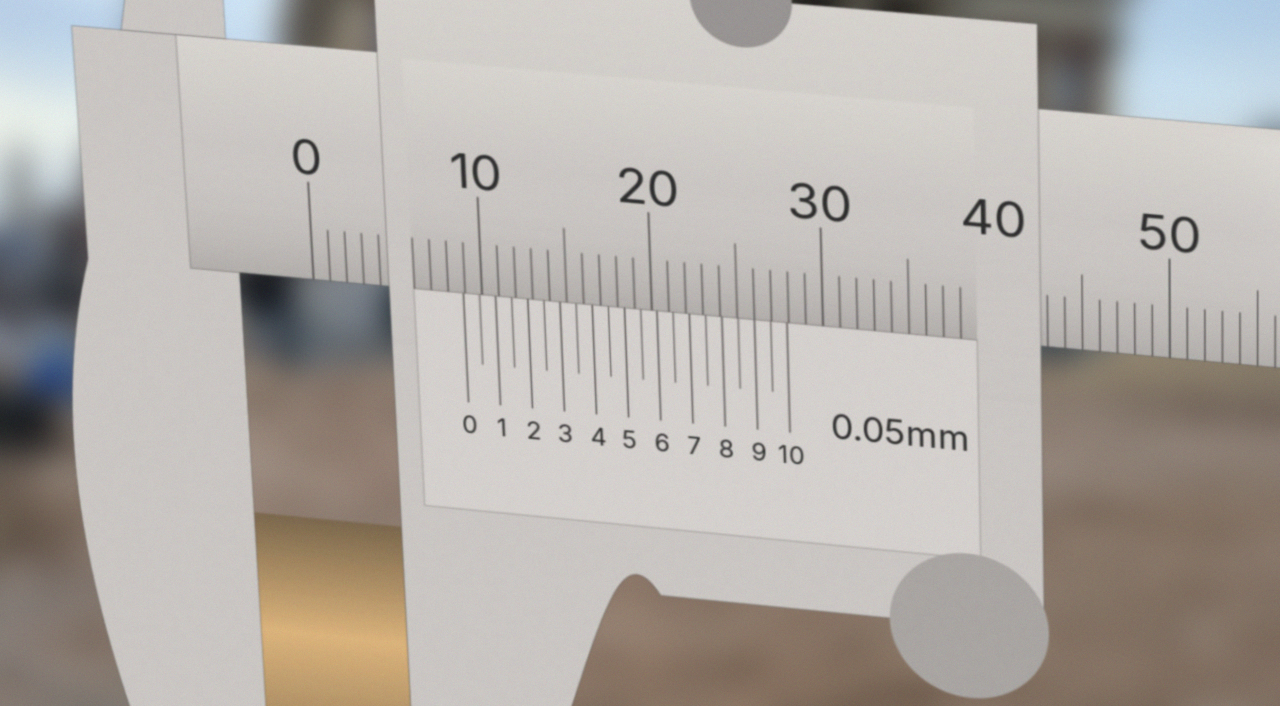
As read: value=8.9 unit=mm
